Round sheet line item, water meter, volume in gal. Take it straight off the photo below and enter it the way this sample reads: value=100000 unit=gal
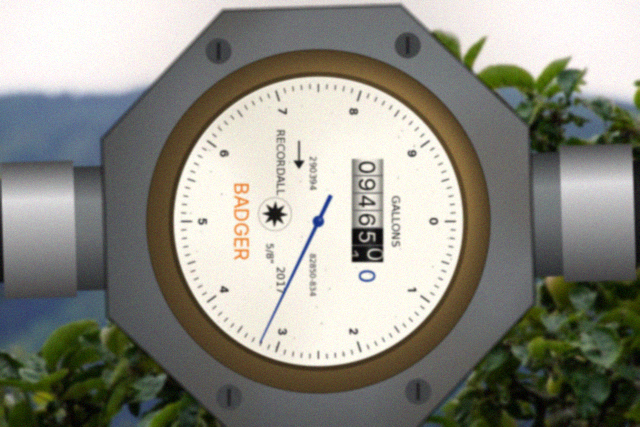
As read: value=946503.2 unit=gal
